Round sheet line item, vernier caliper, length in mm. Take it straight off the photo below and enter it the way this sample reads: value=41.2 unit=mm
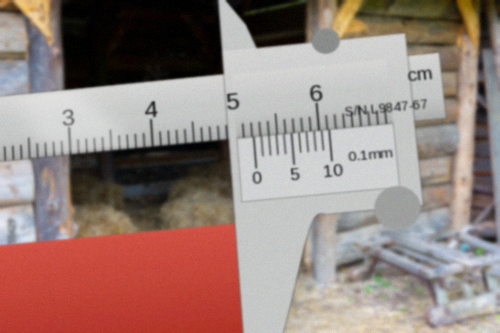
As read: value=52.2 unit=mm
